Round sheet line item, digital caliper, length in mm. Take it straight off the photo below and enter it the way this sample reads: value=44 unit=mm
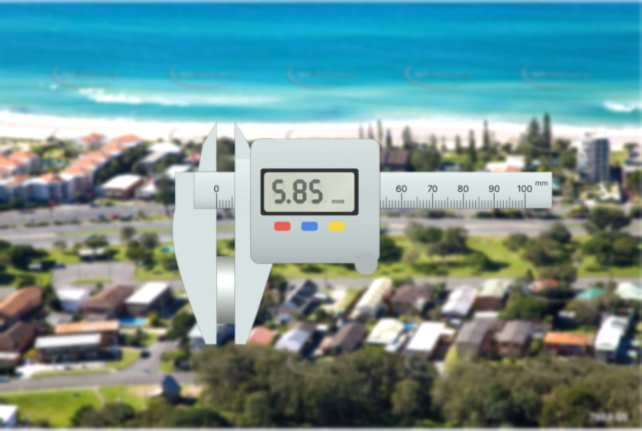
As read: value=5.85 unit=mm
